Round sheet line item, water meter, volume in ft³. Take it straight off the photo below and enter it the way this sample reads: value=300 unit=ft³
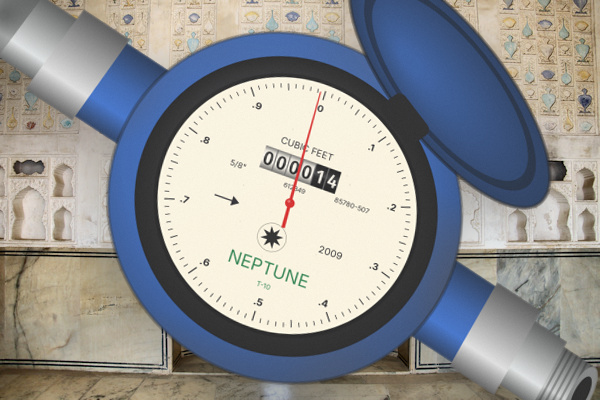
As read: value=13.99 unit=ft³
